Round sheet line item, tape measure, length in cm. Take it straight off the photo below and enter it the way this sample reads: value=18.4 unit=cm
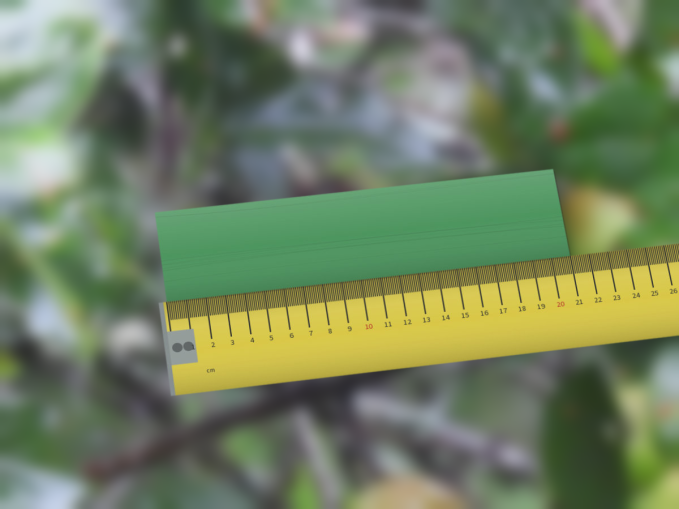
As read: value=21 unit=cm
